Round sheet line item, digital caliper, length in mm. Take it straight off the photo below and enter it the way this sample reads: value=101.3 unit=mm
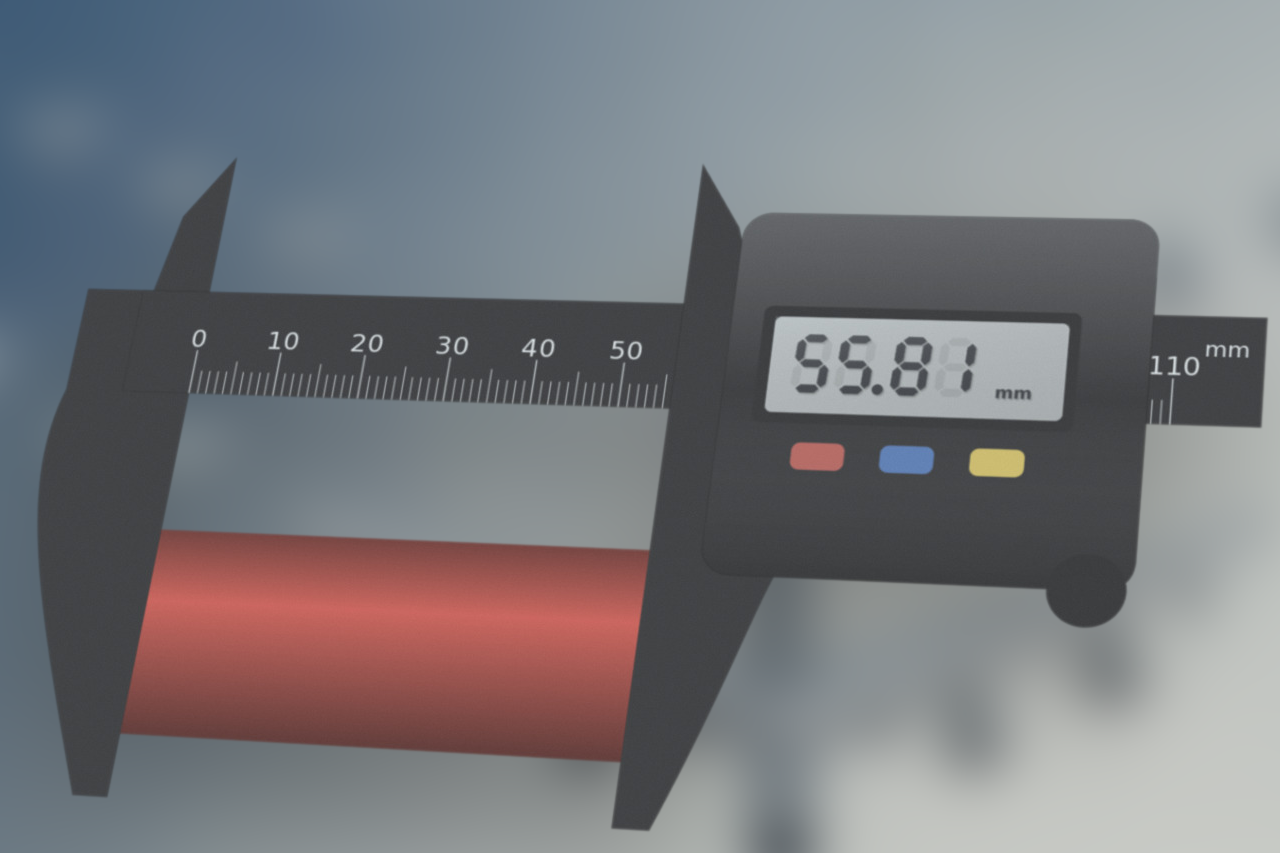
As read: value=55.81 unit=mm
